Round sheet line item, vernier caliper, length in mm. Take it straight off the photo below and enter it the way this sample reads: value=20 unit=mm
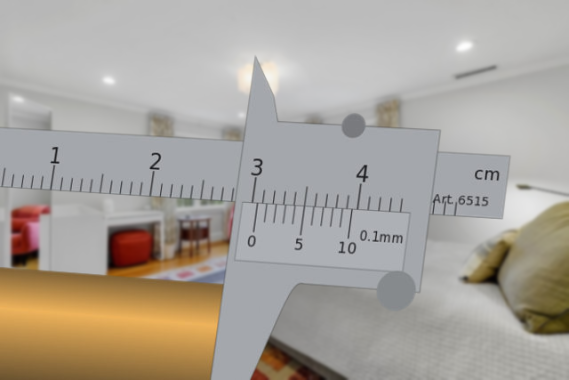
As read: value=30.5 unit=mm
